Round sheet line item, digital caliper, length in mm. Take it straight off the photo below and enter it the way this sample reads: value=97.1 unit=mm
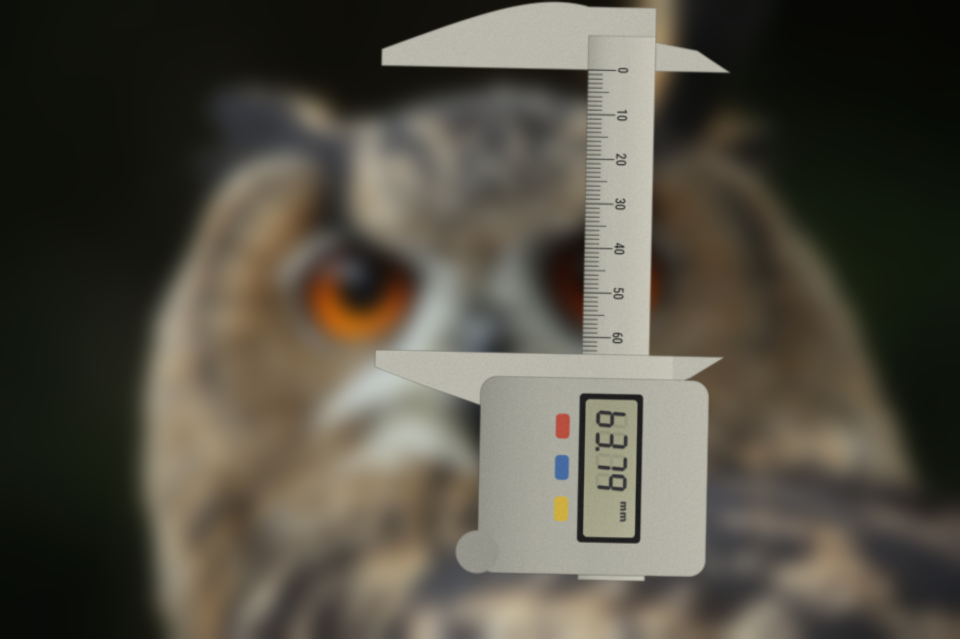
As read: value=63.79 unit=mm
